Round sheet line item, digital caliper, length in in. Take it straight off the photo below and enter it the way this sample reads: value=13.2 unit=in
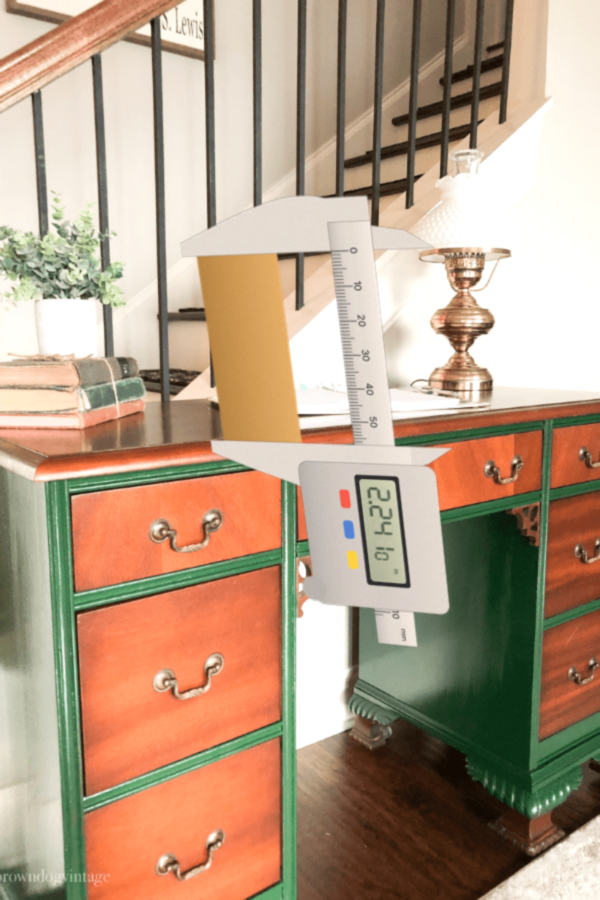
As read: value=2.2410 unit=in
